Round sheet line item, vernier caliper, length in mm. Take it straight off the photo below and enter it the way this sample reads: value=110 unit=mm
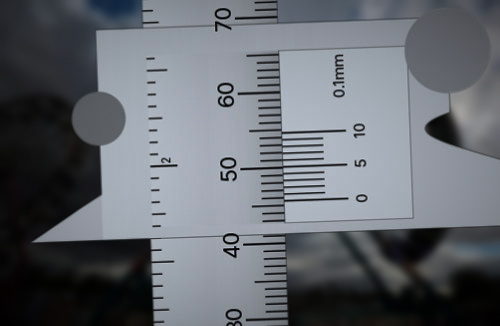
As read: value=45.6 unit=mm
